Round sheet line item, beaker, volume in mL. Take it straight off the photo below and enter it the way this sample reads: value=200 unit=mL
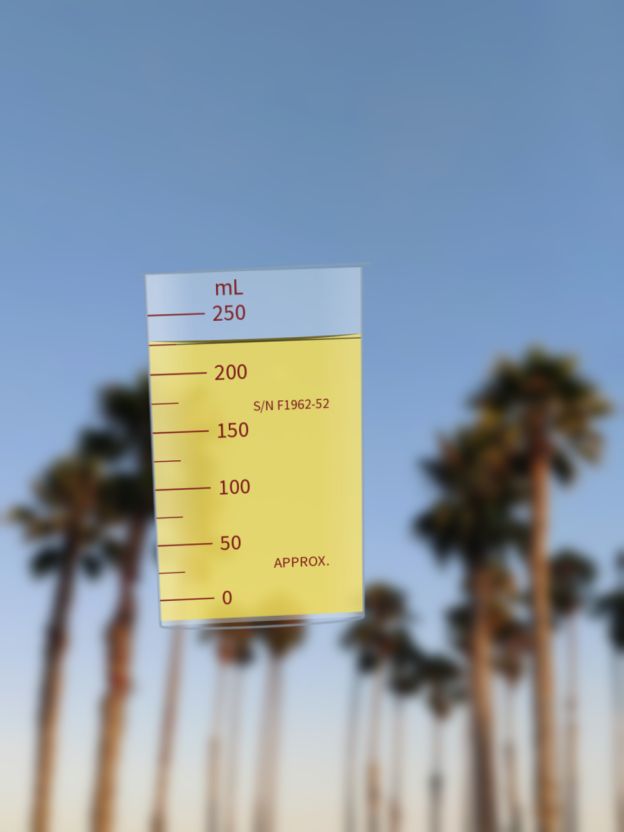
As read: value=225 unit=mL
